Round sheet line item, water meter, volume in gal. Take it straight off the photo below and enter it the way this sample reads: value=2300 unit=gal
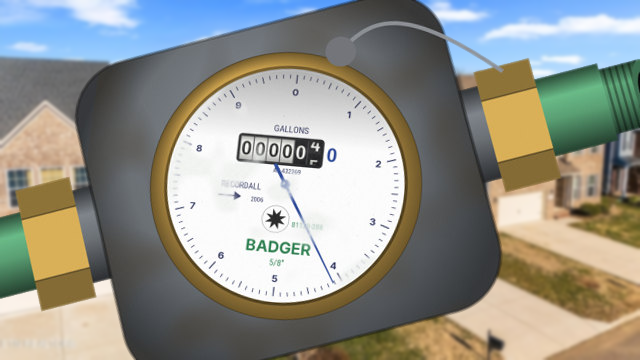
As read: value=44.1 unit=gal
